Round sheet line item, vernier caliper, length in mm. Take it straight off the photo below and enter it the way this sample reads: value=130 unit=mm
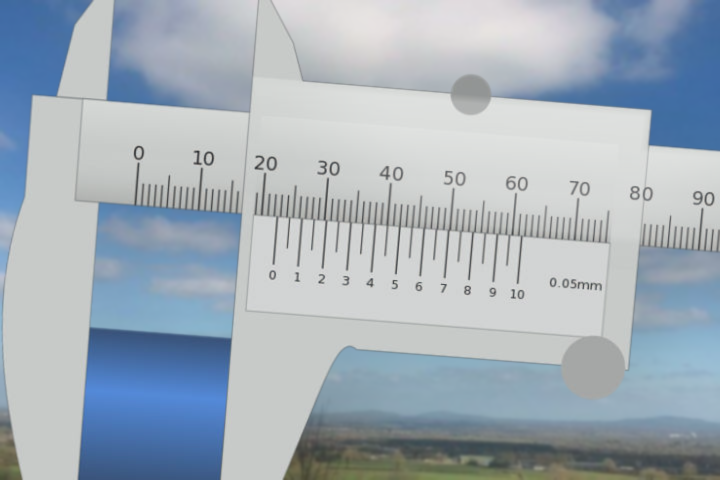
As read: value=22.5 unit=mm
